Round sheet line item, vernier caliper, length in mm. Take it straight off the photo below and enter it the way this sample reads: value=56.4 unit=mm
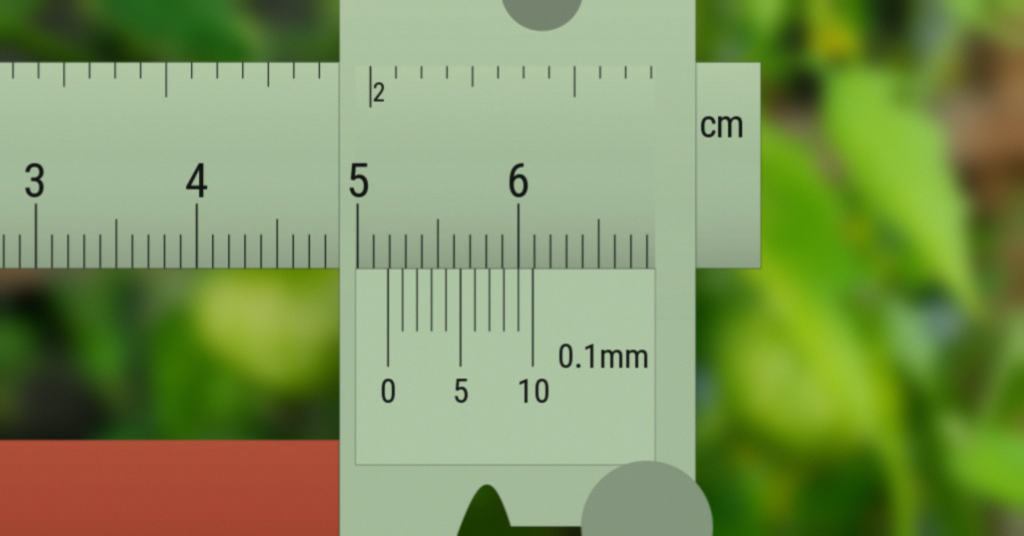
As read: value=51.9 unit=mm
